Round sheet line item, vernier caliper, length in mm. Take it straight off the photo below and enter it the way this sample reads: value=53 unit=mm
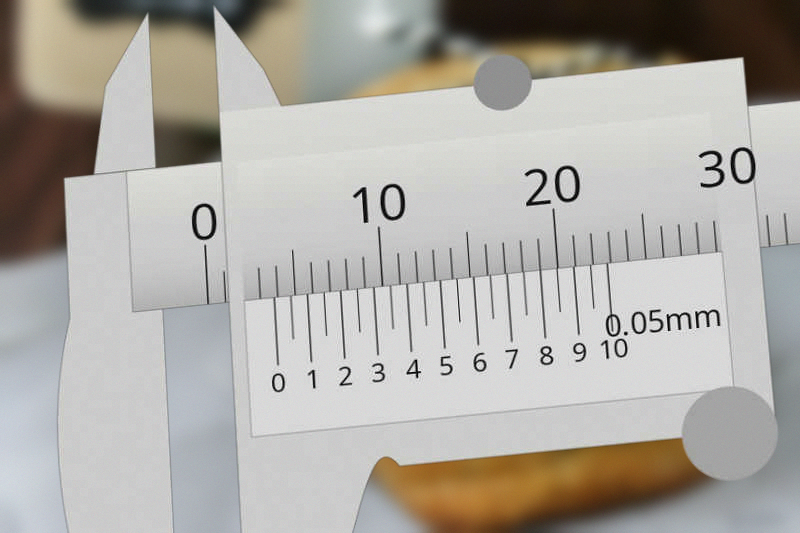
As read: value=3.8 unit=mm
